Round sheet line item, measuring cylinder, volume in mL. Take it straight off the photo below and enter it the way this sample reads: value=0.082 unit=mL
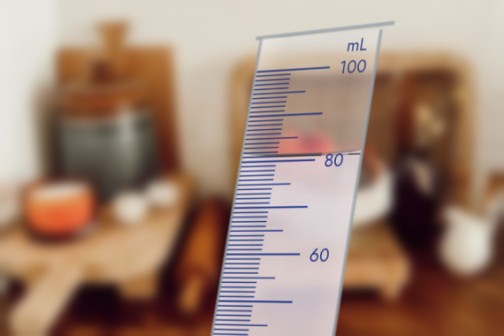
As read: value=81 unit=mL
